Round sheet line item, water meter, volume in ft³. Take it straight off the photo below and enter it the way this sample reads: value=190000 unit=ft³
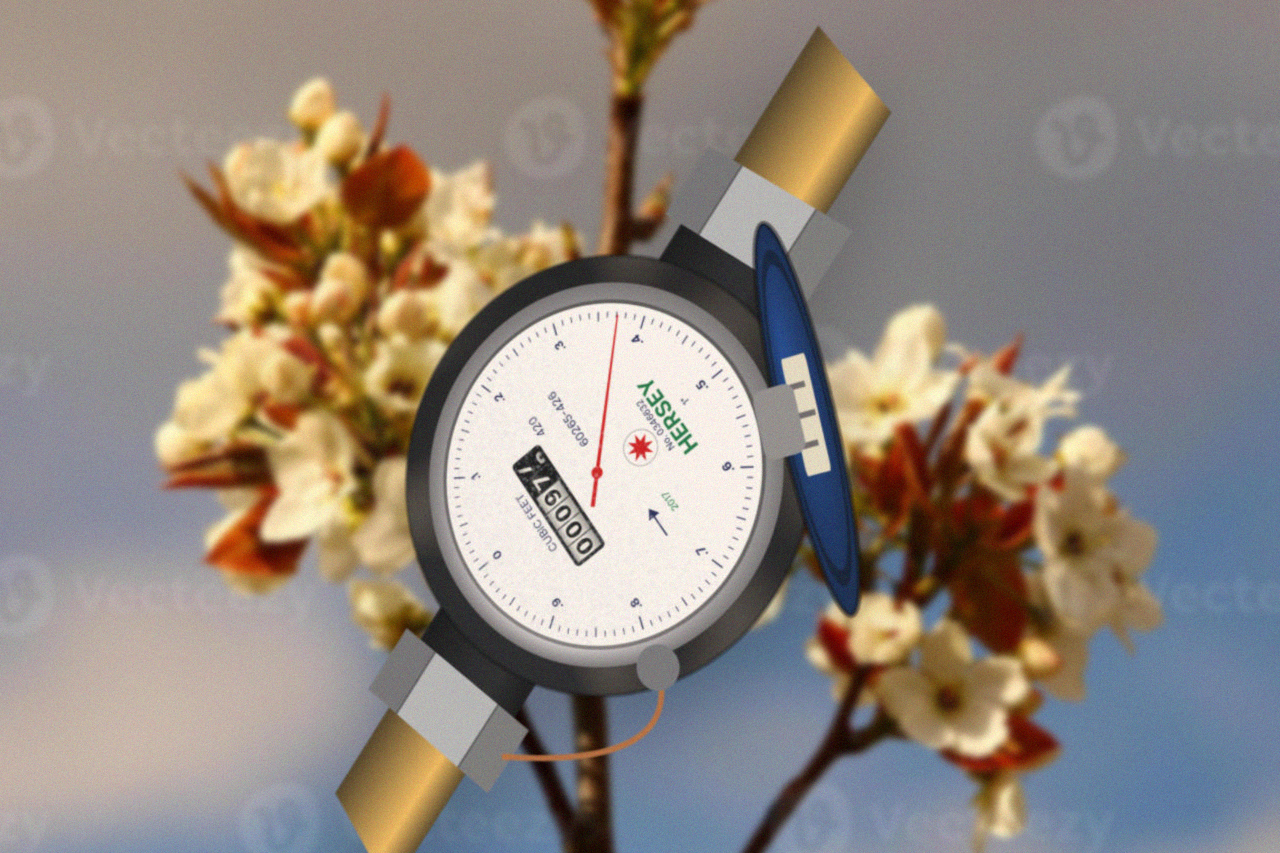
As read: value=977.37 unit=ft³
